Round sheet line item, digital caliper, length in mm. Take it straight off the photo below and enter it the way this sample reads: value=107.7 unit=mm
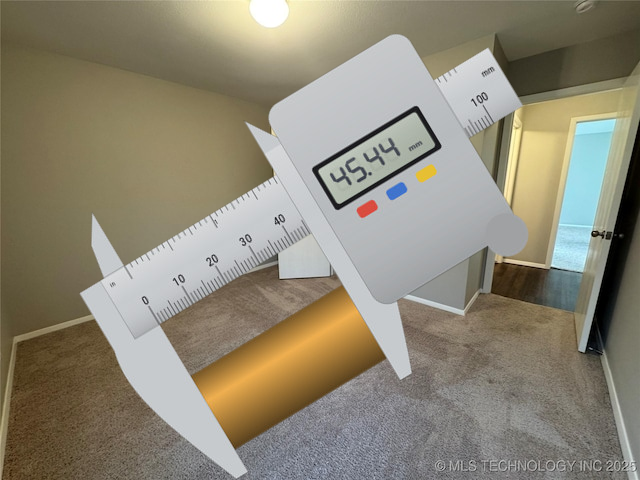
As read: value=45.44 unit=mm
